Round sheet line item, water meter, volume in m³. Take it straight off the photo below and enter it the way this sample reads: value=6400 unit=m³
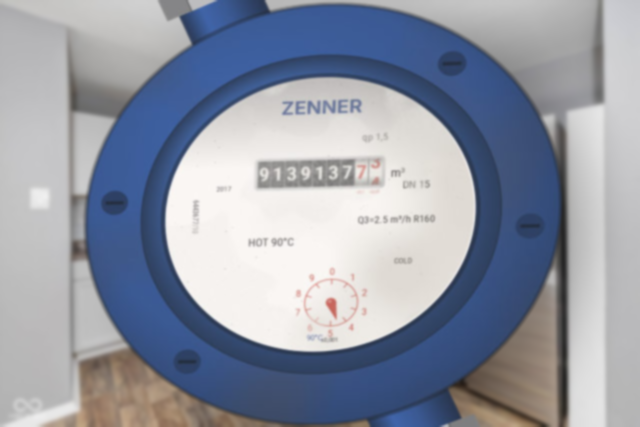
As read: value=9139137.734 unit=m³
